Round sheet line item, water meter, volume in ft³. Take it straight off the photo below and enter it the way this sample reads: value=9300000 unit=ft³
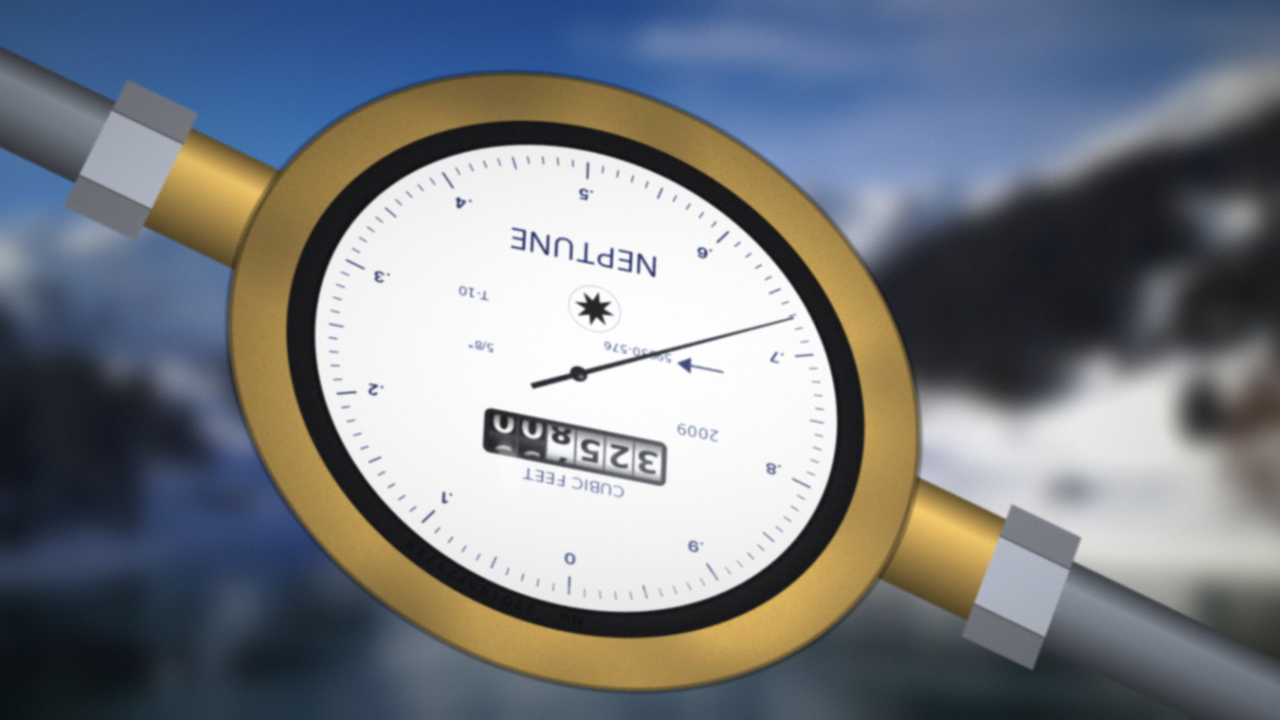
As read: value=325799.67 unit=ft³
